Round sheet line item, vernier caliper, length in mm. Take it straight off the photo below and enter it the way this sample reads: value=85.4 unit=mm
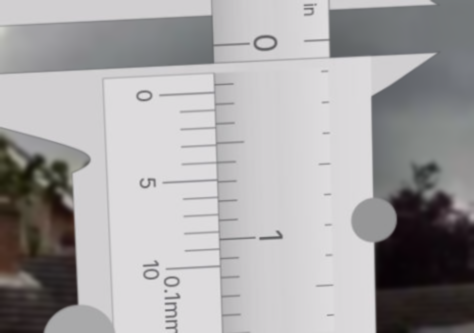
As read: value=2.4 unit=mm
